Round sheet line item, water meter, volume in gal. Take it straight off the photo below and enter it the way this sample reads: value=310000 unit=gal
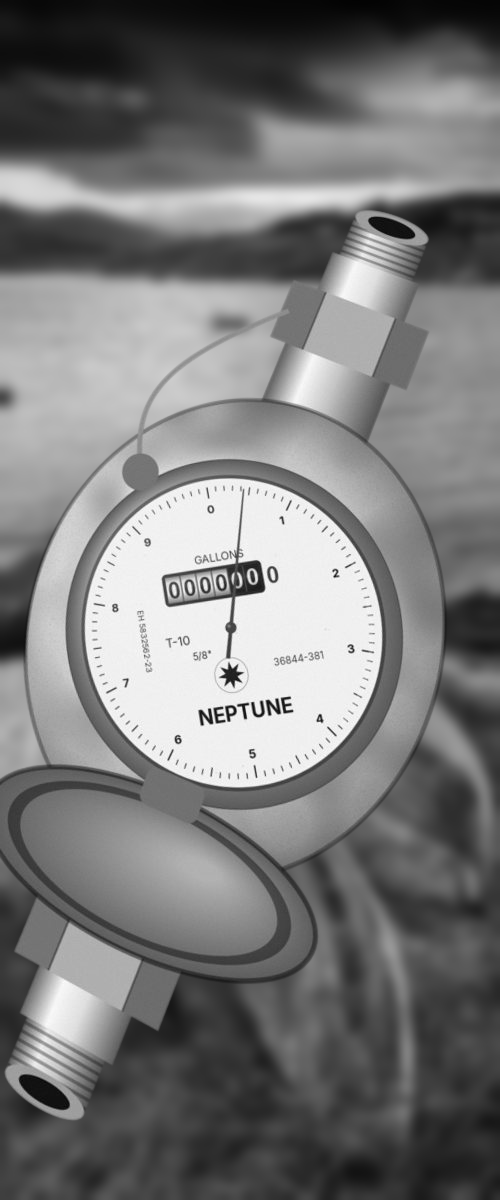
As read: value=0.4 unit=gal
